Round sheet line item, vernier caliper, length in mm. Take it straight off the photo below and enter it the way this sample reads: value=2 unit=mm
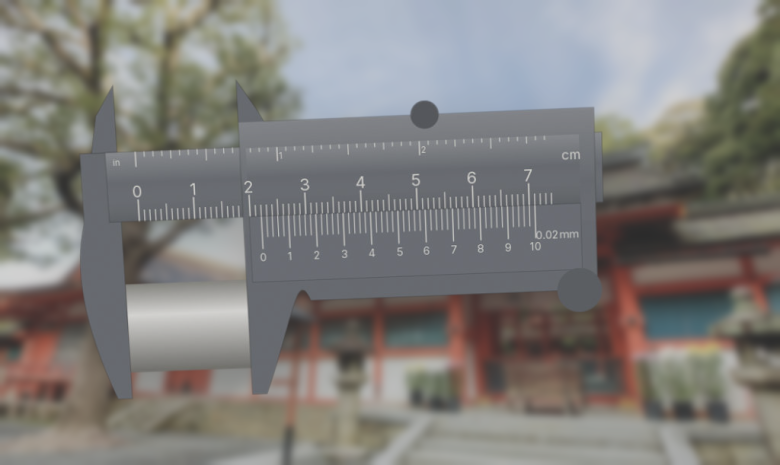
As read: value=22.0 unit=mm
